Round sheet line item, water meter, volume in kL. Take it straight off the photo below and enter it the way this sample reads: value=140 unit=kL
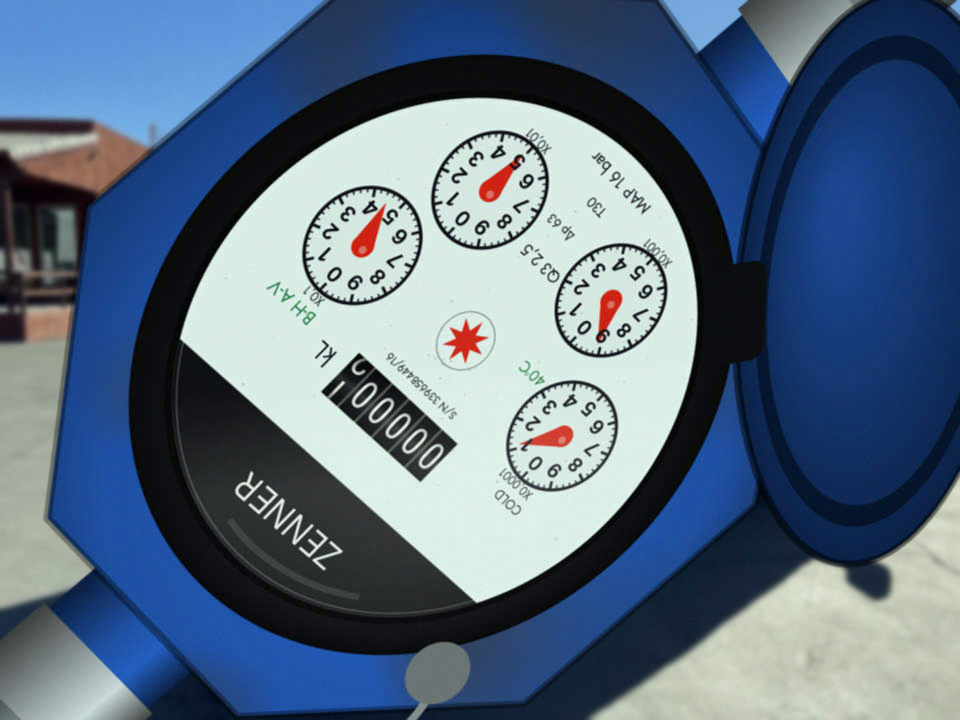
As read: value=1.4491 unit=kL
